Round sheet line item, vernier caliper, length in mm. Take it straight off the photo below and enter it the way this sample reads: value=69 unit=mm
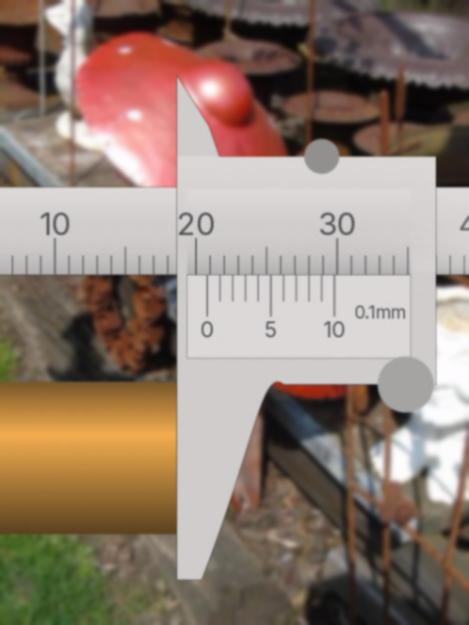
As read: value=20.8 unit=mm
